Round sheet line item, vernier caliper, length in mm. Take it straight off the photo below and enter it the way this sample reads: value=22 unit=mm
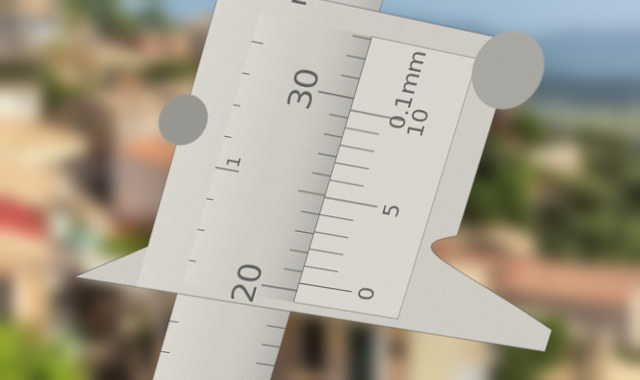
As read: value=20.4 unit=mm
